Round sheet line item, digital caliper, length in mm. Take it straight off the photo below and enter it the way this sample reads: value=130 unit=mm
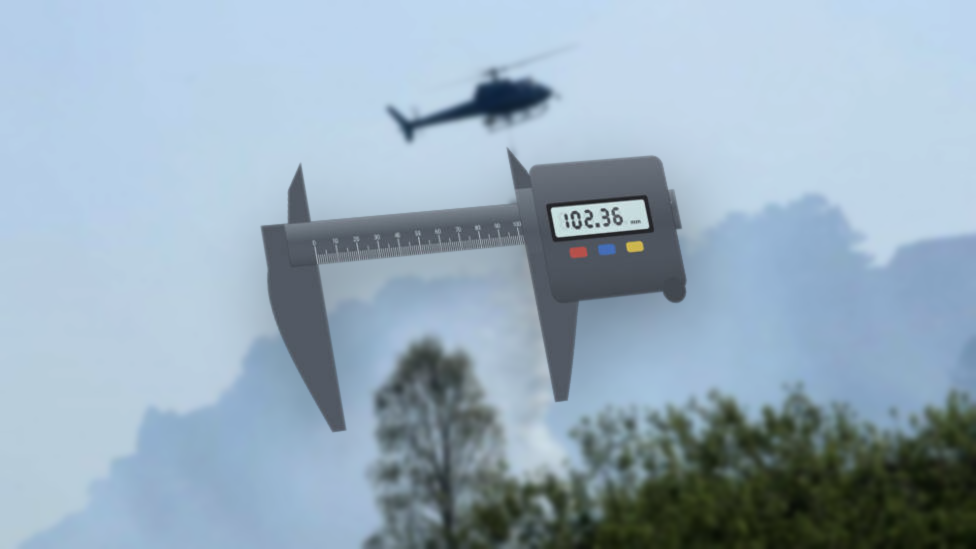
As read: value=102.36 unit=mm
